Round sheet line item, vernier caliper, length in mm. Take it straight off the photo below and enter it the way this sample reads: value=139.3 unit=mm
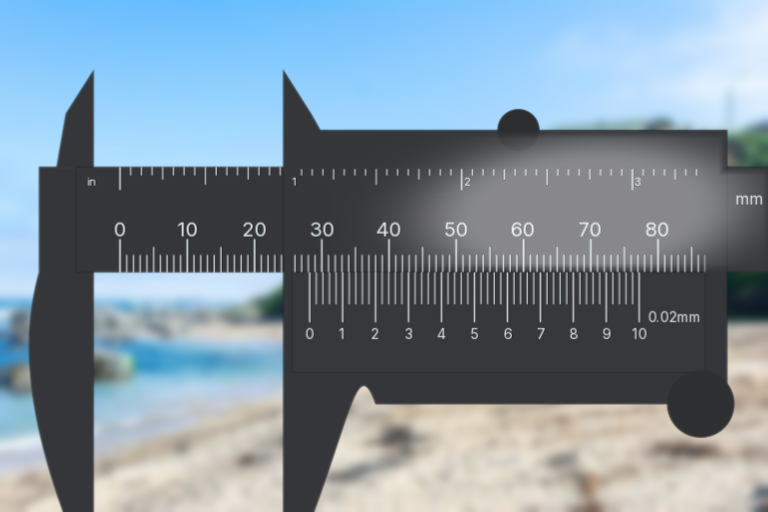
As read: value=28.2 unit=mm
